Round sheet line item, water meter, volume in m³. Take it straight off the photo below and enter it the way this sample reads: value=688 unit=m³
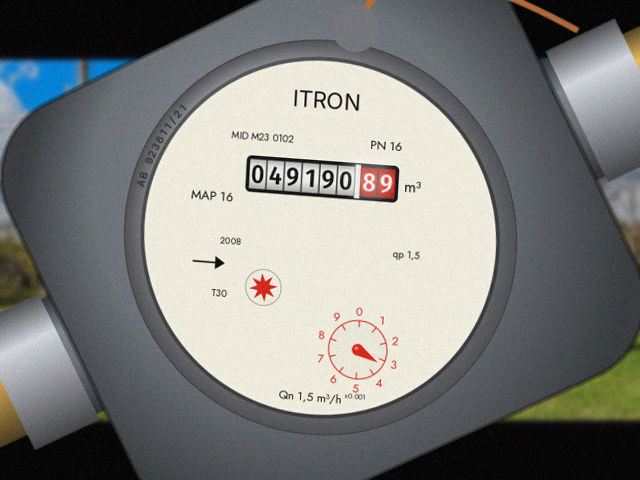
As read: value=49190.893 unit=m³
